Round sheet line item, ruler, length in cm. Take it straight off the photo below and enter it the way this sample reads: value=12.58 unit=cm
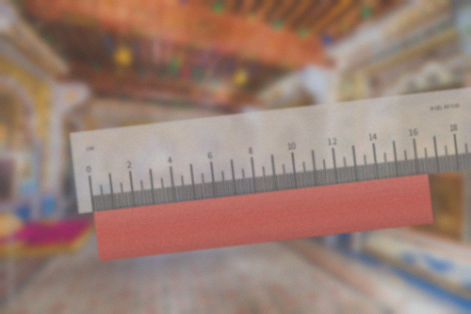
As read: value=16.5 unit=cm
